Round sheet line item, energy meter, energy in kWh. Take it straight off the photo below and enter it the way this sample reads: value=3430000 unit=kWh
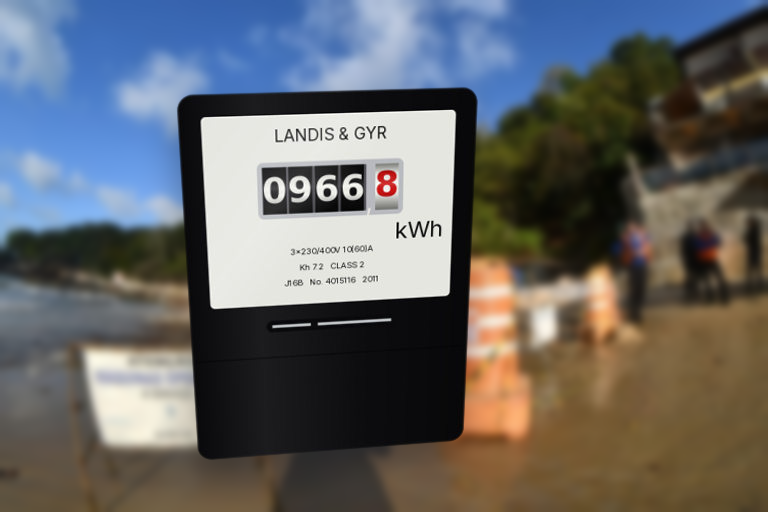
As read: value=966.8 unit=kWh
